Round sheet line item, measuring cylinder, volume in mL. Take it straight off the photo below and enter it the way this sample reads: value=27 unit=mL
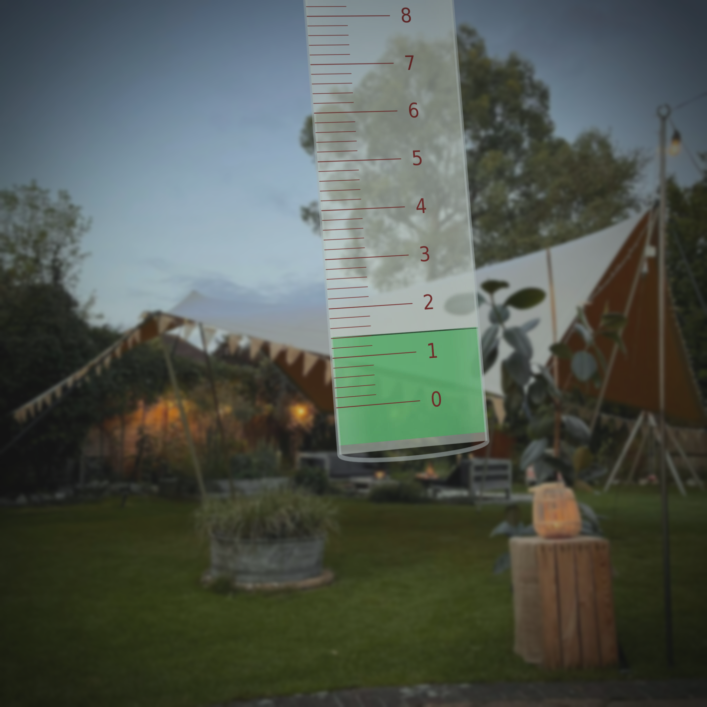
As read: value=1.4 unit=mL
